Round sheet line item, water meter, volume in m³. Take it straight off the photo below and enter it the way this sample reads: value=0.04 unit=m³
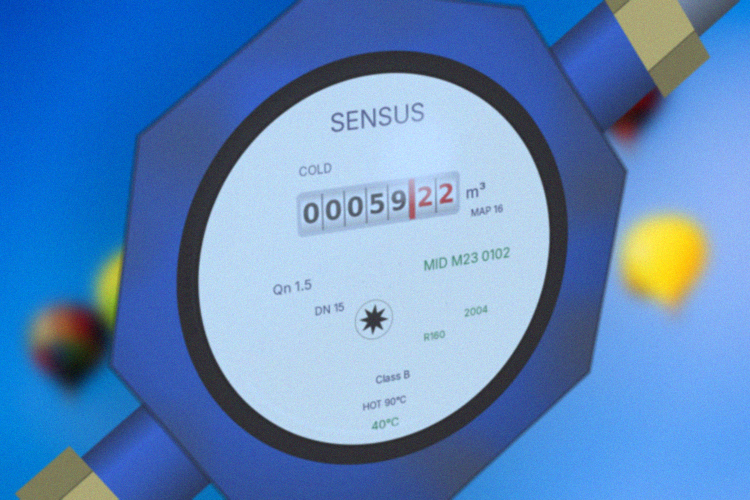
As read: value=59.22 unit=m³
